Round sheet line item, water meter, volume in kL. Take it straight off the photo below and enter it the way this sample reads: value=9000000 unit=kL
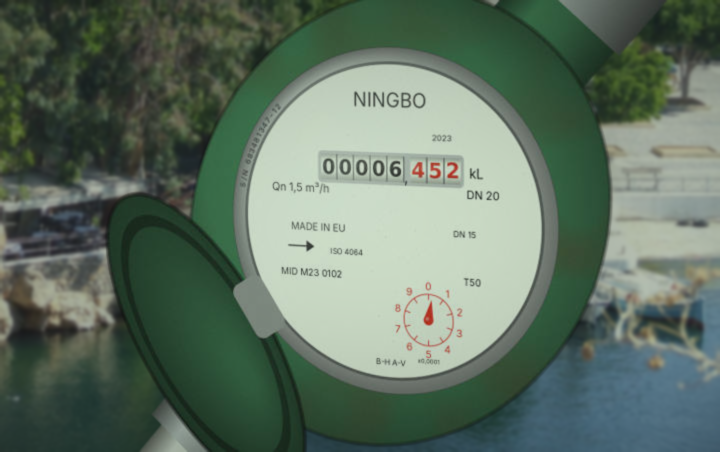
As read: value=6.4520 unit=kL
